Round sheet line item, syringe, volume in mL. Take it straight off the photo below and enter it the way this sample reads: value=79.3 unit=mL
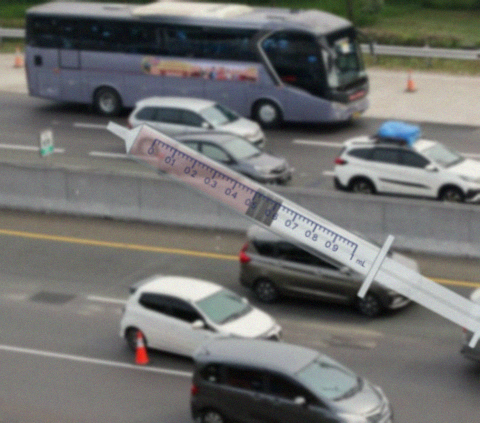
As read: value=0.5 unit=mL
